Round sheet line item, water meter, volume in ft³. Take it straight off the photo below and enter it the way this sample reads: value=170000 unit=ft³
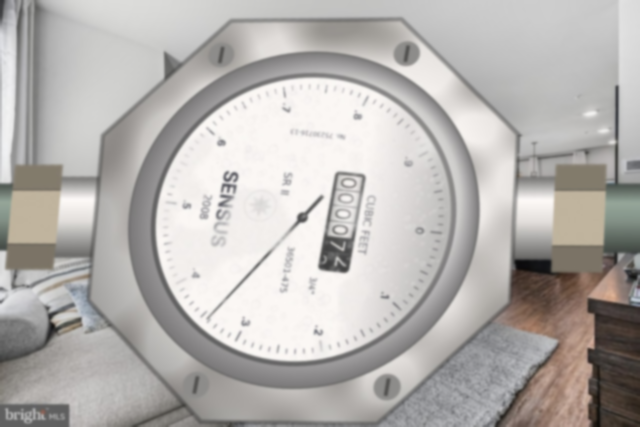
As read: value=72.34 unit=ft³
